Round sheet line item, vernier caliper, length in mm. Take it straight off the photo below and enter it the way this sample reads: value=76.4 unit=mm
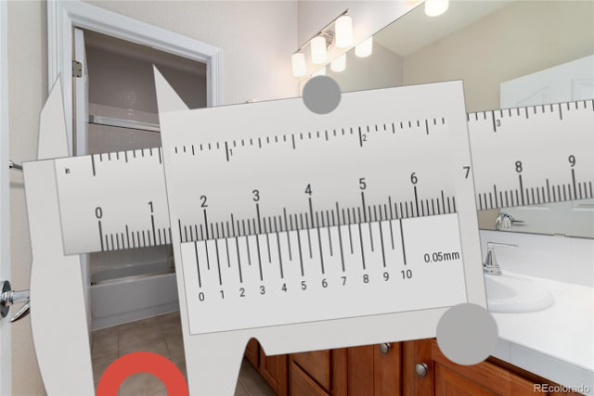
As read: value=17.6 unit=mm
